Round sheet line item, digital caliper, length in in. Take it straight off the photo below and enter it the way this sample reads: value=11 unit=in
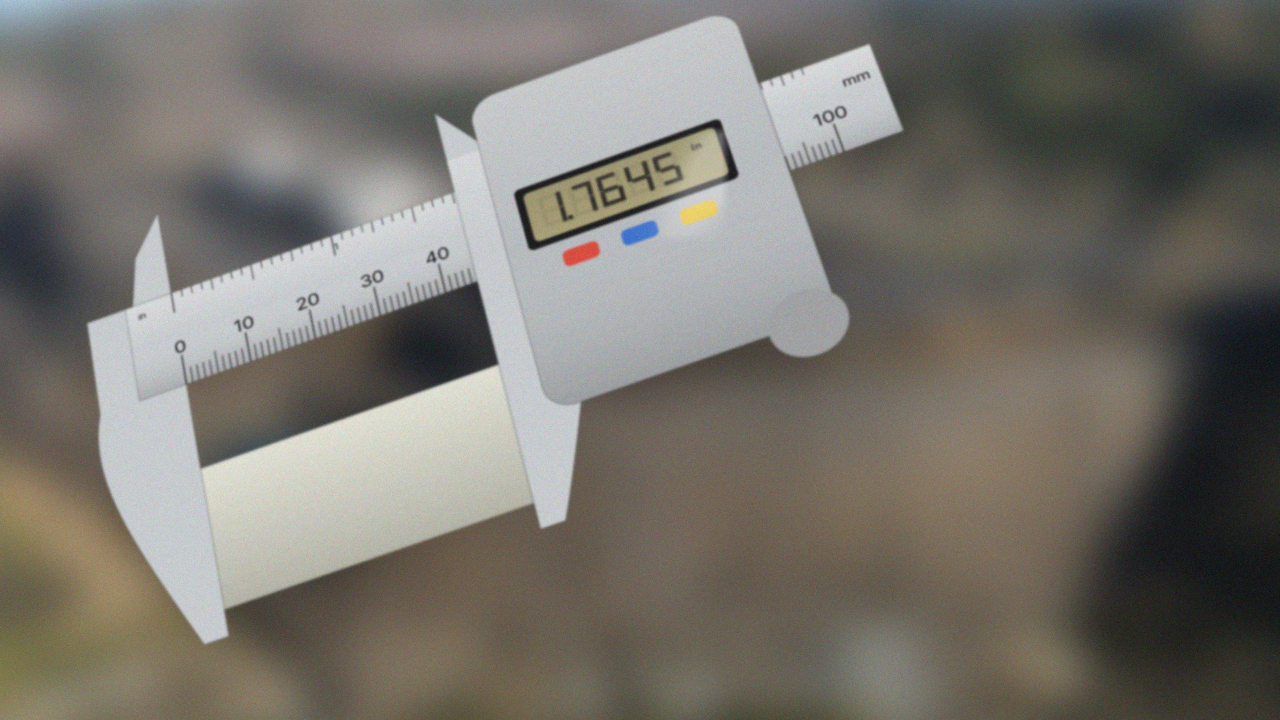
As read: value=1.7645 unit=in
